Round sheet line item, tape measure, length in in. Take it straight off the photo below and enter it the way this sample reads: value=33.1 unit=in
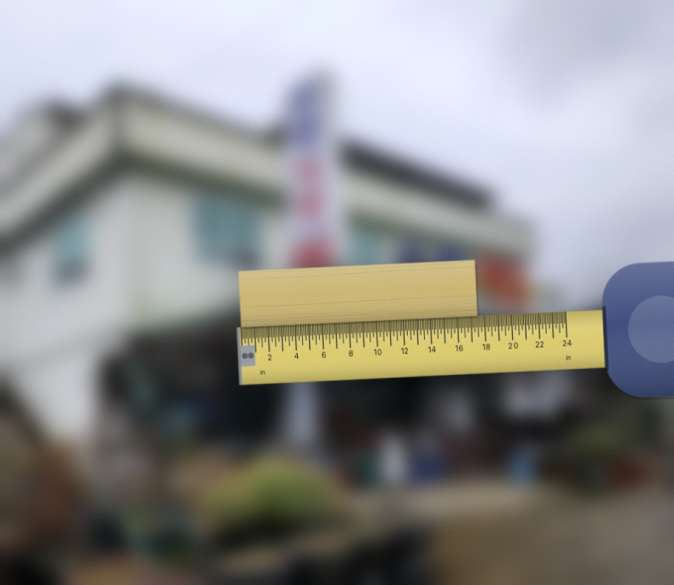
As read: value=17.5 unit=in
